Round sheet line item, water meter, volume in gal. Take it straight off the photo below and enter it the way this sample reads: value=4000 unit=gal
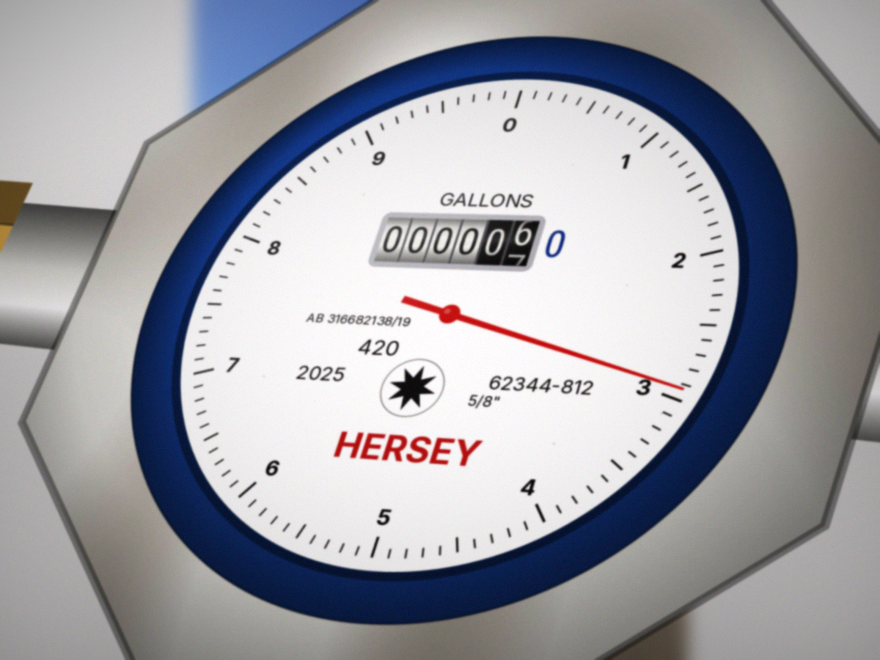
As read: value=62.9 unit=gal
